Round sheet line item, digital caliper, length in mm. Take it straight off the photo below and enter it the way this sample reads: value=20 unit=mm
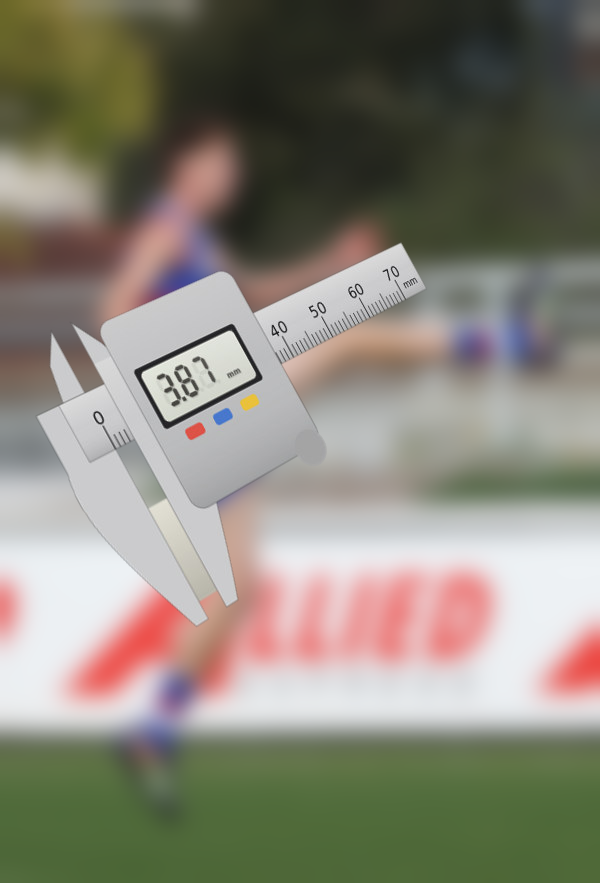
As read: value=3.87 unit=mm
